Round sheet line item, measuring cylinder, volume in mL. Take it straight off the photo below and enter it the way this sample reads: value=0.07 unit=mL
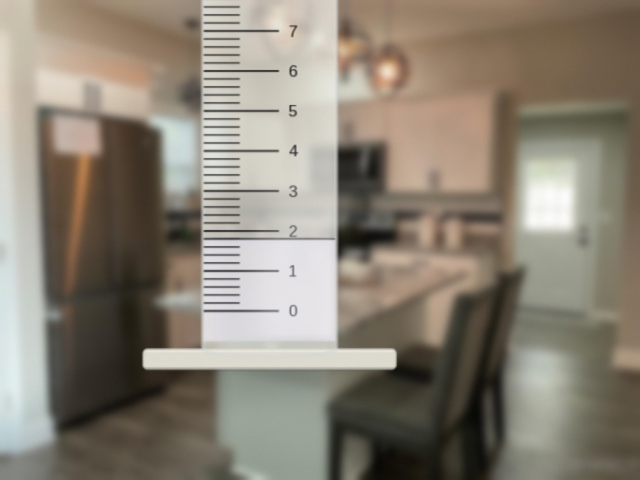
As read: value=1.8 unit=mL
